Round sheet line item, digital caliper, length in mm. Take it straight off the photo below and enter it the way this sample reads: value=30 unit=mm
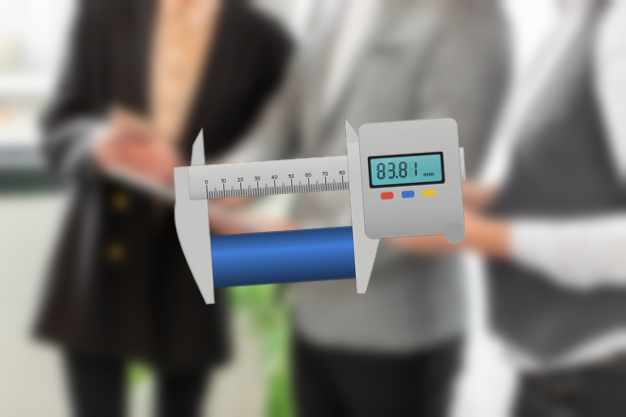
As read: value=83.81 unit=mm
